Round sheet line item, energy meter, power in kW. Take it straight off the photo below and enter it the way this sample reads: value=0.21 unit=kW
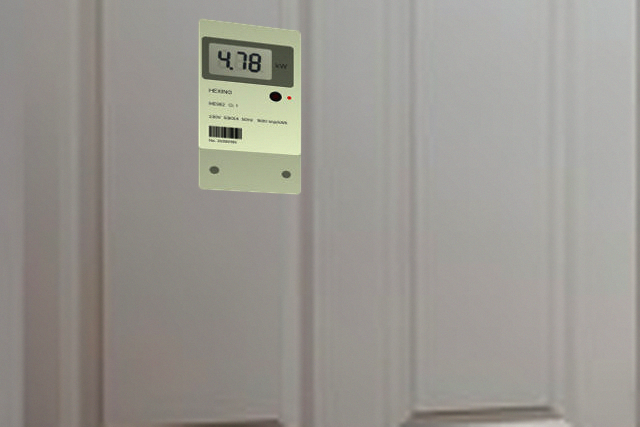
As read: value=4.78 unit=kW
